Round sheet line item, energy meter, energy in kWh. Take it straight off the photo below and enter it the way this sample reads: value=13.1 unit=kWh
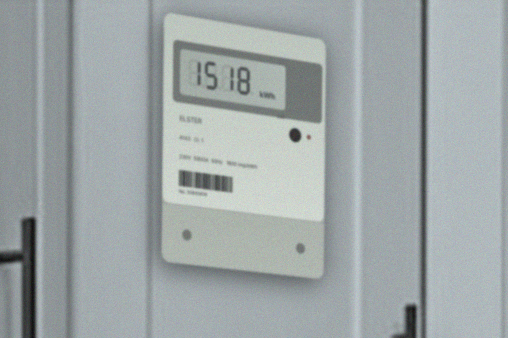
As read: value=1518 unit=kWh
